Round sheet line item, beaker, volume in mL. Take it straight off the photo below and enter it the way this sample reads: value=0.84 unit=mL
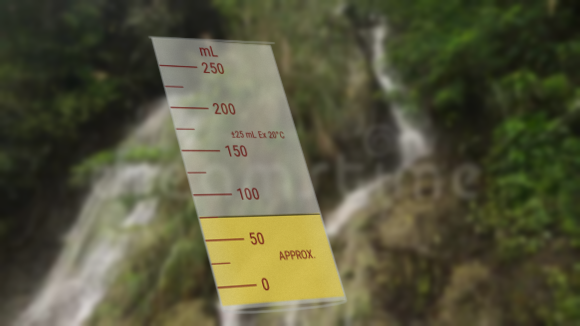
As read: value=75 unit=mL
